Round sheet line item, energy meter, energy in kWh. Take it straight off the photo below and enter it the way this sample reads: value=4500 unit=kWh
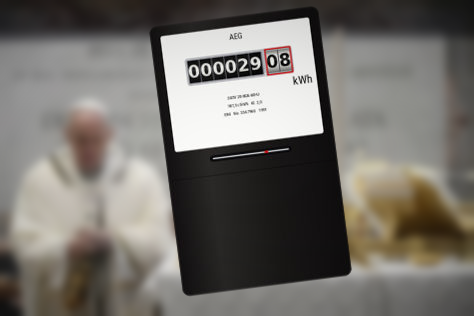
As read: value=29.08 unit=kWh
